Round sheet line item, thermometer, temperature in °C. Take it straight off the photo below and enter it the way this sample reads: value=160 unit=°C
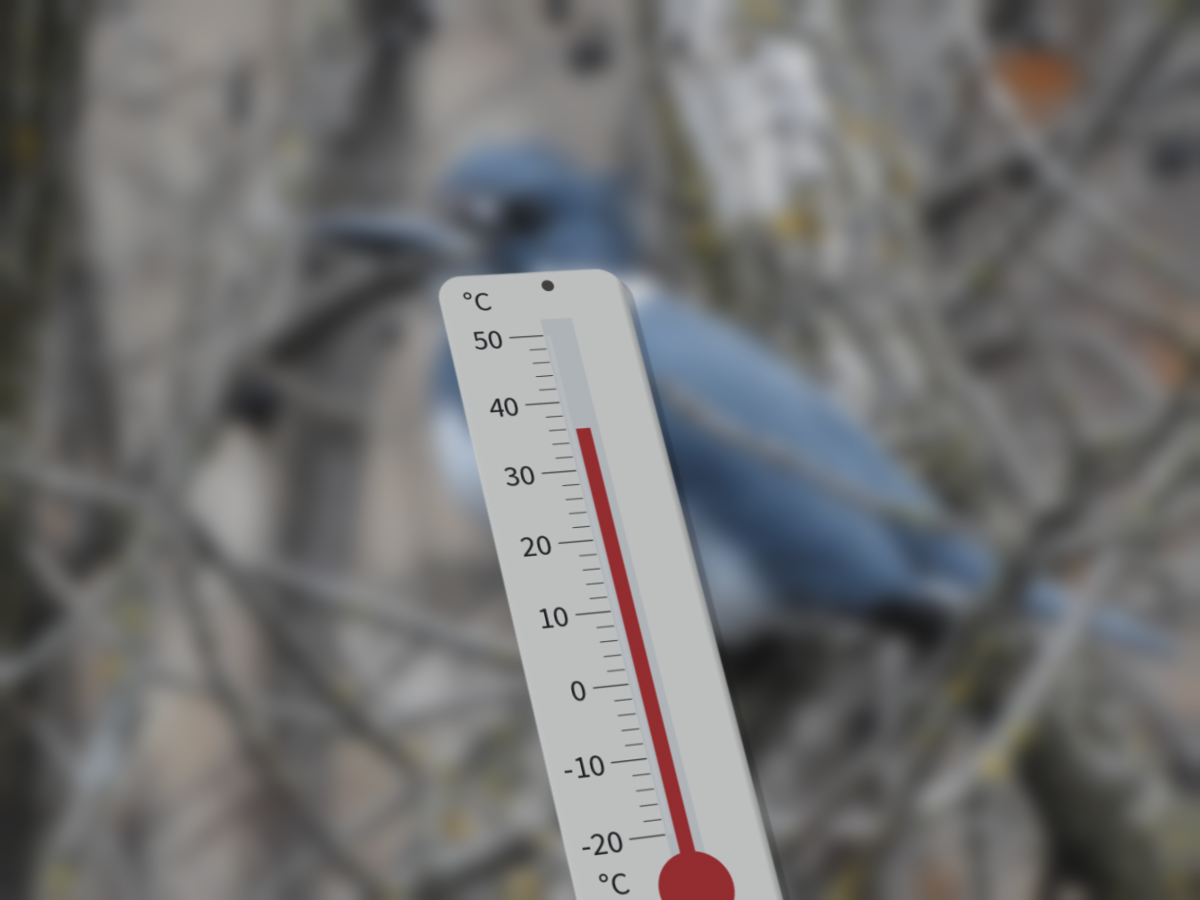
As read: value=36 unit=°C
